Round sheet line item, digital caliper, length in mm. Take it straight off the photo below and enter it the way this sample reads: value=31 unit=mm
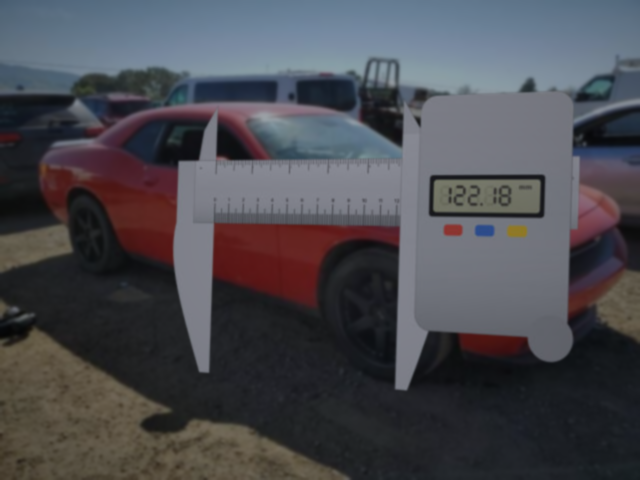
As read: value=122.18 unit=mm
